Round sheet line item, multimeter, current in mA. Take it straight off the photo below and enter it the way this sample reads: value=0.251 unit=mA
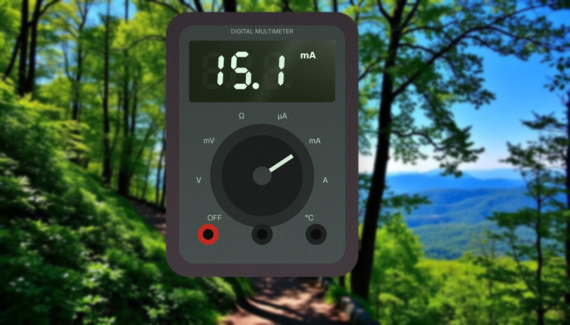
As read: value=15.1 unit=mA
